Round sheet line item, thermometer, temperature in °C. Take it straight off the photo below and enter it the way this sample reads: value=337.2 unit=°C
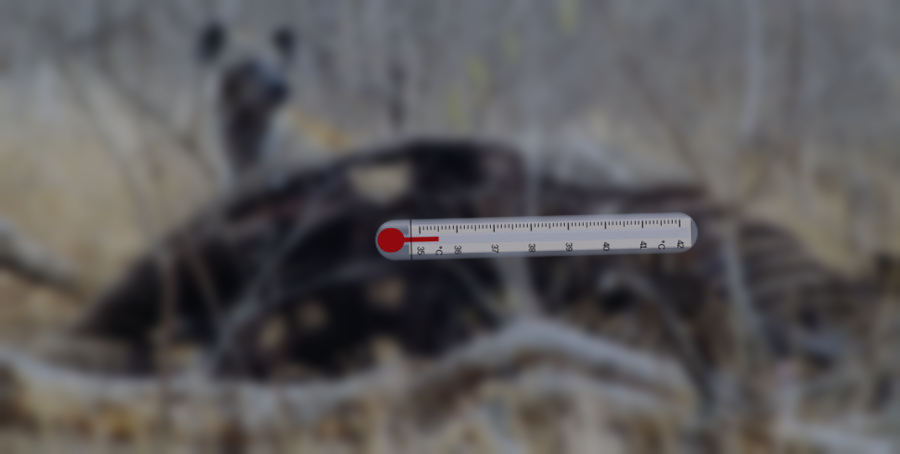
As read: value=35.5 unit=°C
